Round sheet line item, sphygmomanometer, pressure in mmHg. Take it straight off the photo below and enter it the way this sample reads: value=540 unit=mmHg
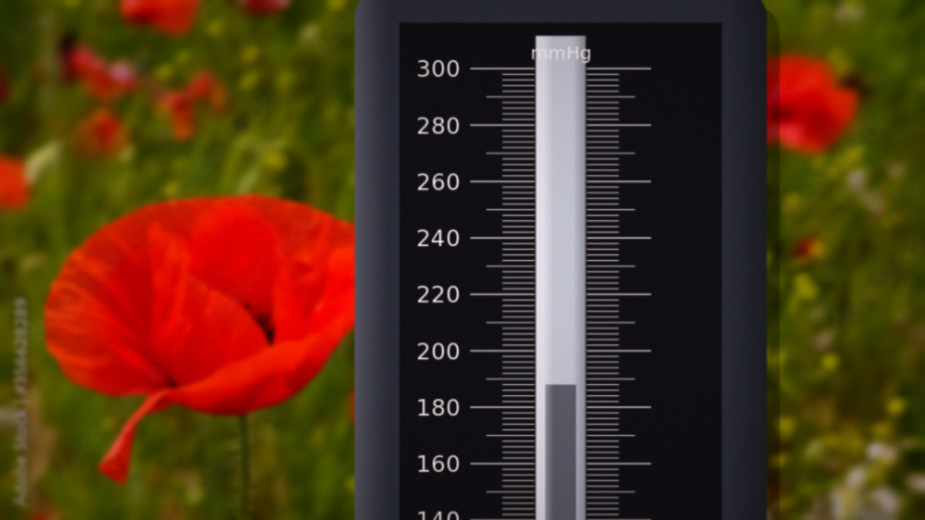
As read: value=188 unit=mmHg
